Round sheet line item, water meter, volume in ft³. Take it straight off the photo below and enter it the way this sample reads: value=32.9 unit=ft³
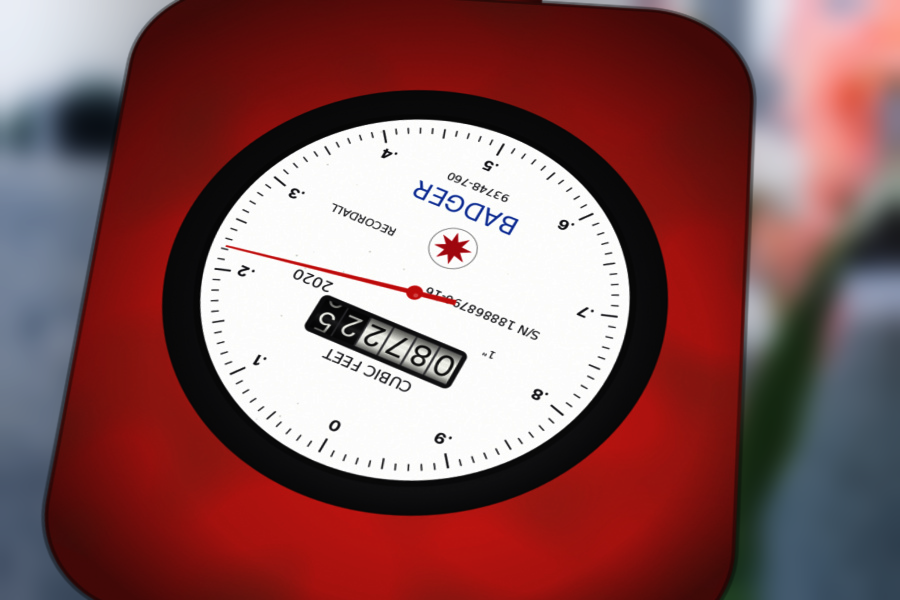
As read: value=87225.22 unit=ft³
